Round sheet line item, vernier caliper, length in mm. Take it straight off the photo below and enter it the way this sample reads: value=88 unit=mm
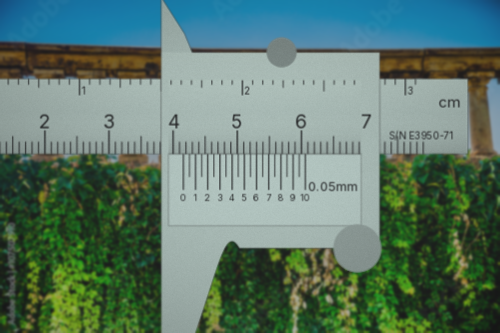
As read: value=41.6 unit=mm
